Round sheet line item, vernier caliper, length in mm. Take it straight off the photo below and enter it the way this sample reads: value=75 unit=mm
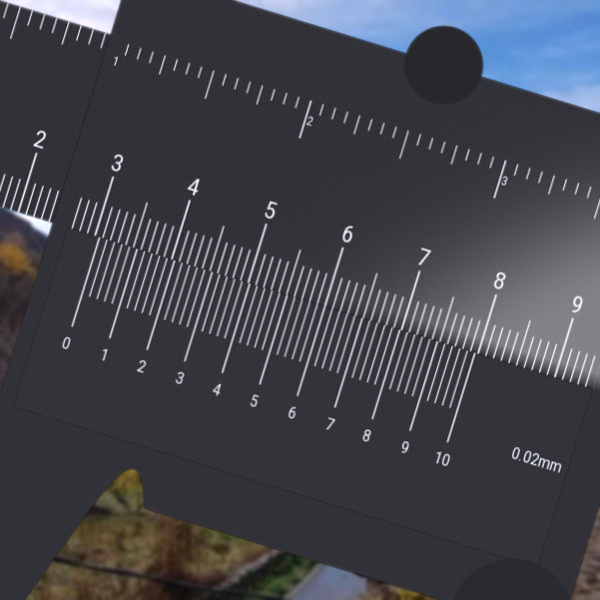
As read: value=30.6 unit=mm
